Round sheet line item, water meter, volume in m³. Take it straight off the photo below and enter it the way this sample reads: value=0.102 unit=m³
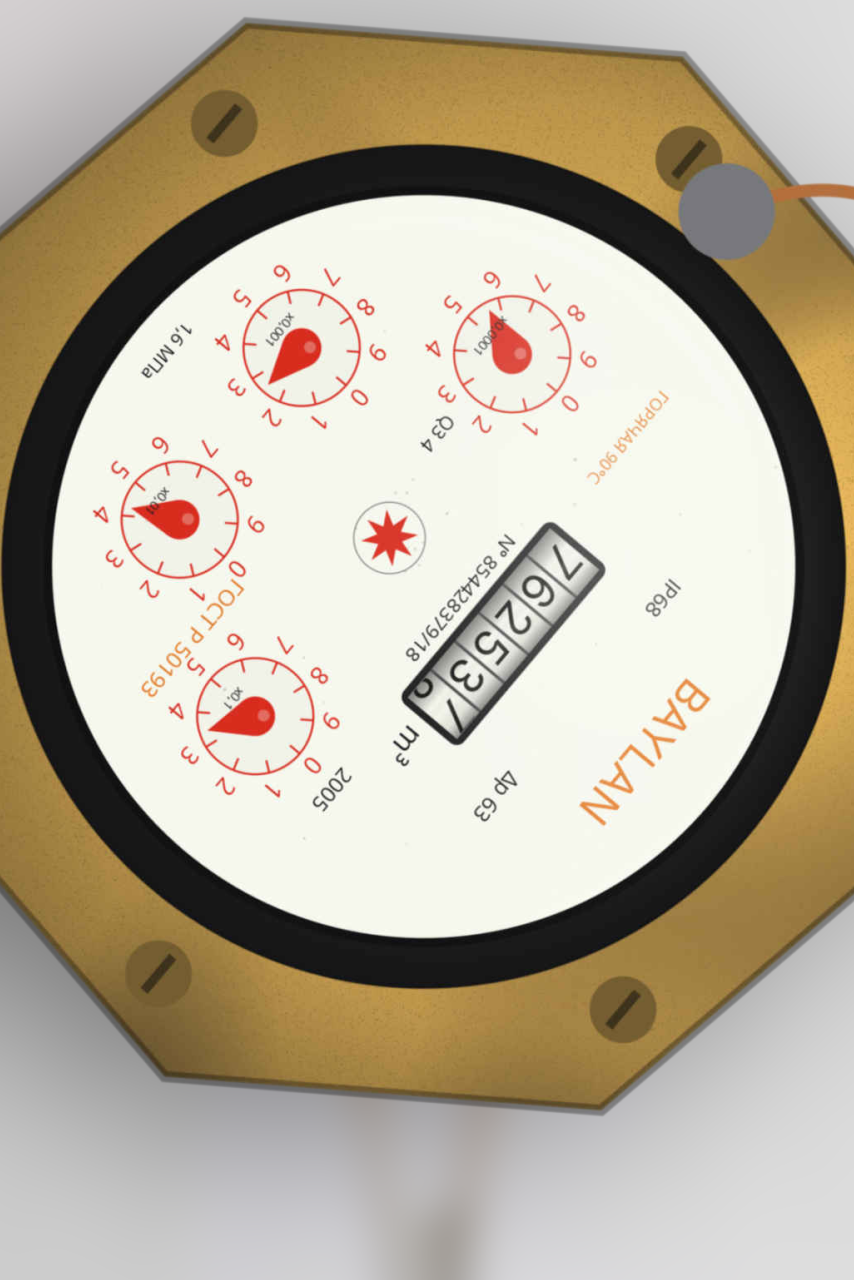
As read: value=762537.3425 unit=m³
